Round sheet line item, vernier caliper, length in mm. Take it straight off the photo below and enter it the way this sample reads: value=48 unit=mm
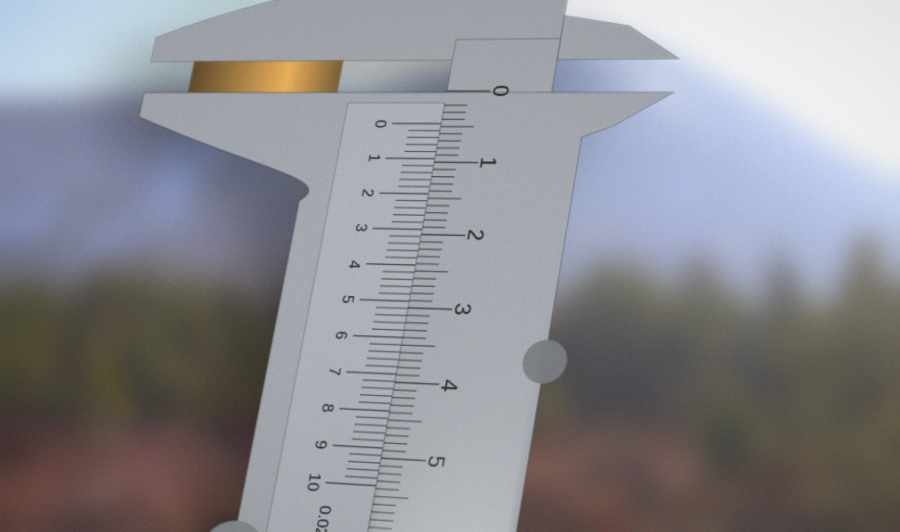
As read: value=4.6 unit=mm
